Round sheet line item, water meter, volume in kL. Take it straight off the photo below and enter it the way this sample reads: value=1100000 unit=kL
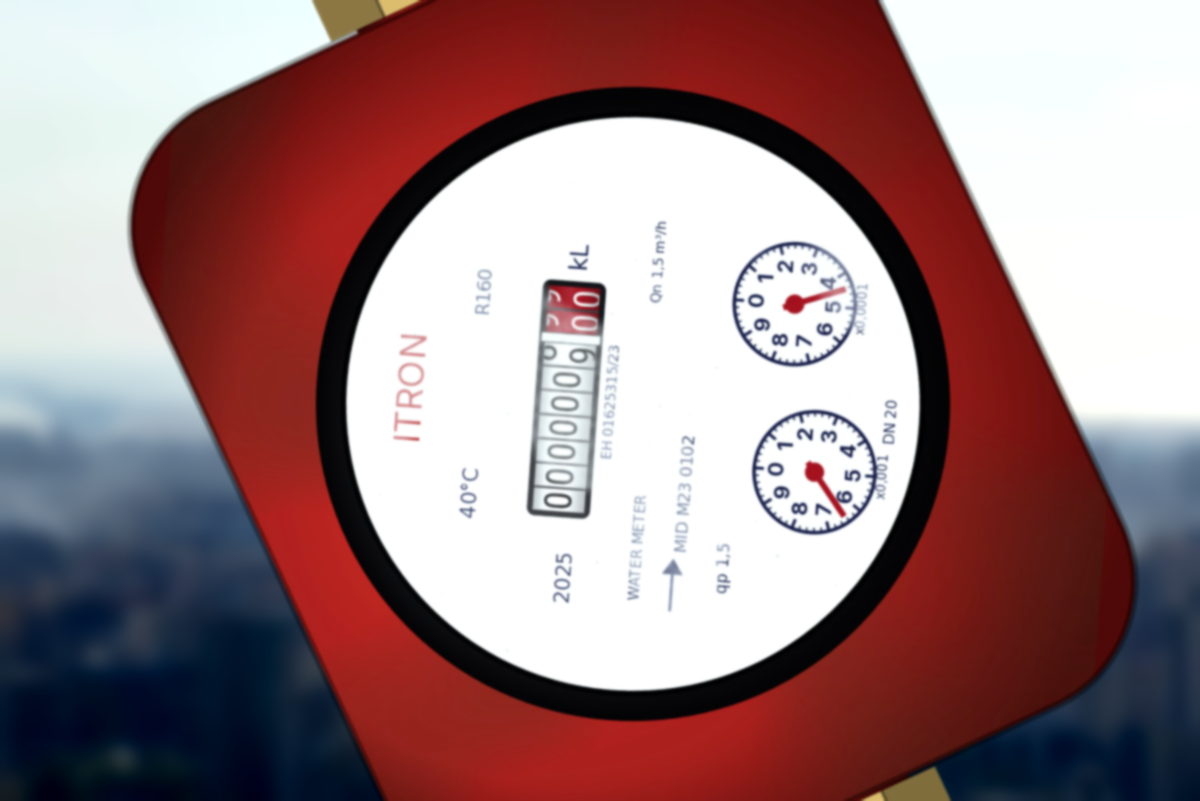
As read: value=8.9964 unit=kL
